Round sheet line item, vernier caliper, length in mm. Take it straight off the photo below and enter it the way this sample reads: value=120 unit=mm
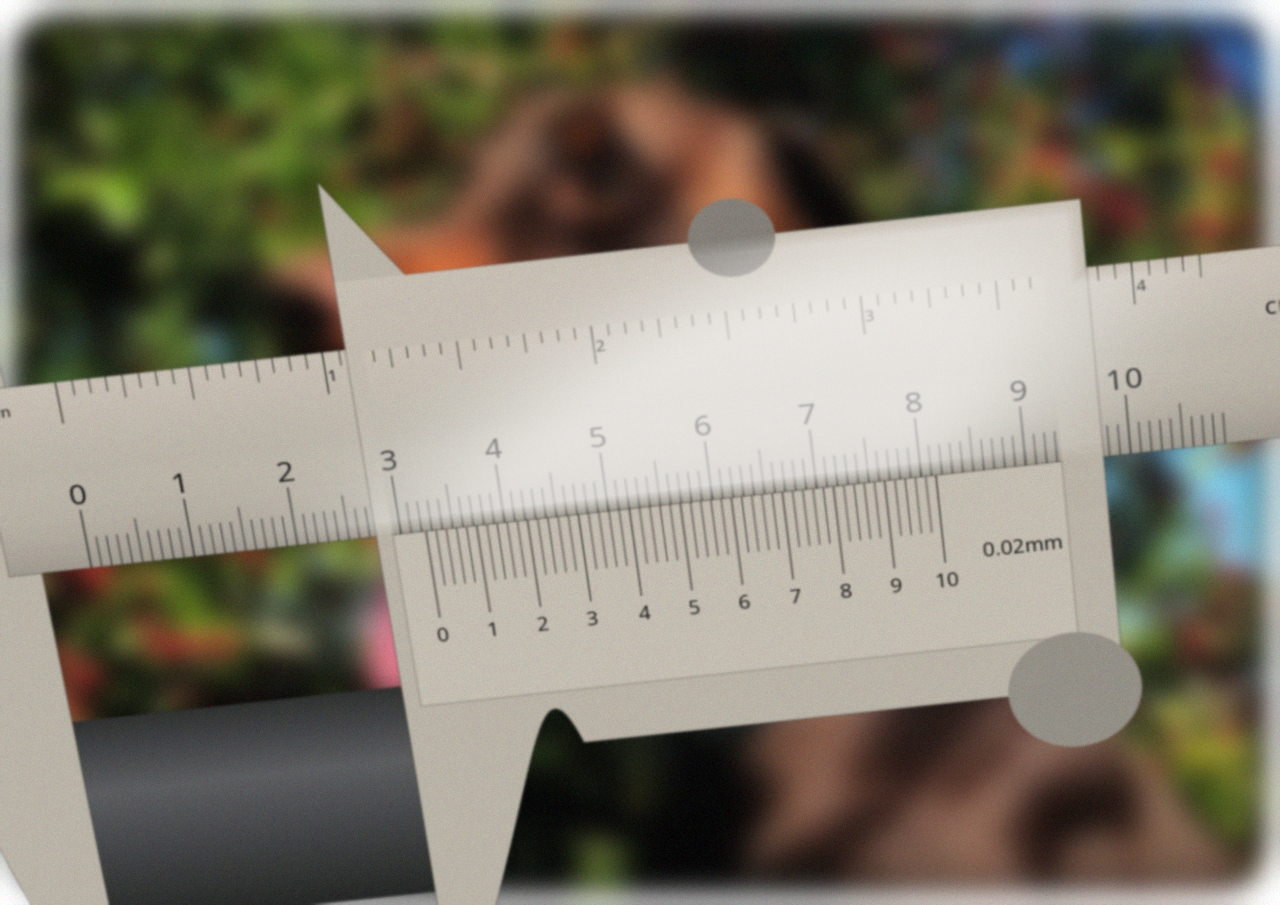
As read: value=32.4 unit=mm
